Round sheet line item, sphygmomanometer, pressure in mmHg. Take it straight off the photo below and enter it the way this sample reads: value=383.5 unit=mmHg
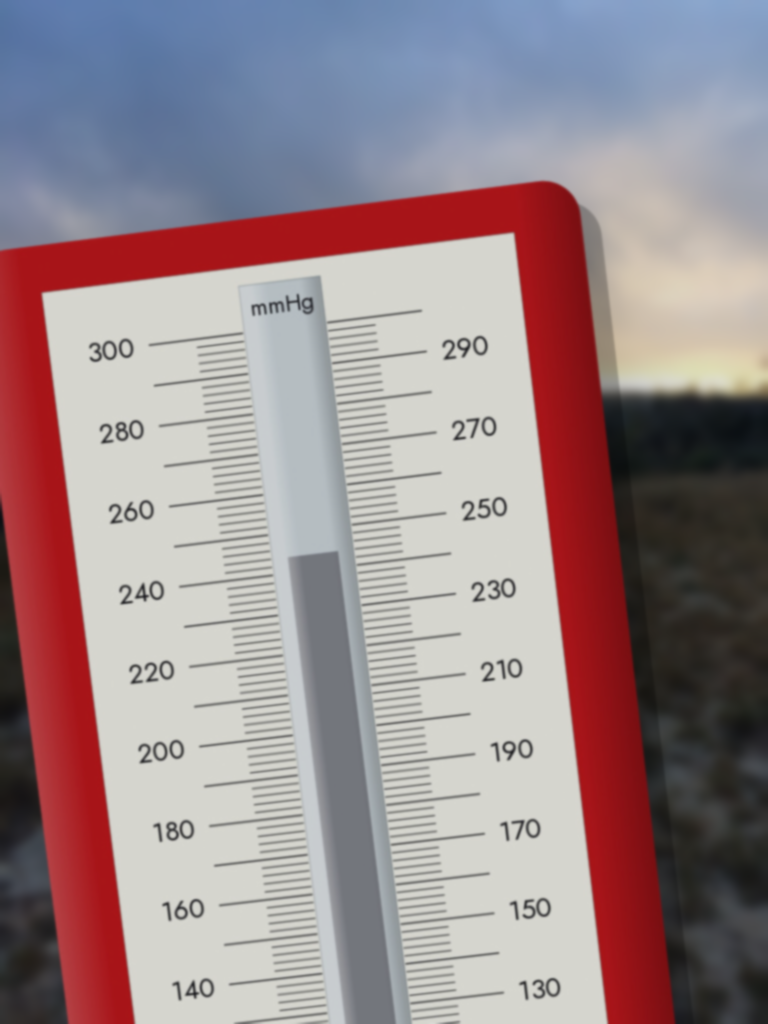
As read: value=244 unit=mmHg
